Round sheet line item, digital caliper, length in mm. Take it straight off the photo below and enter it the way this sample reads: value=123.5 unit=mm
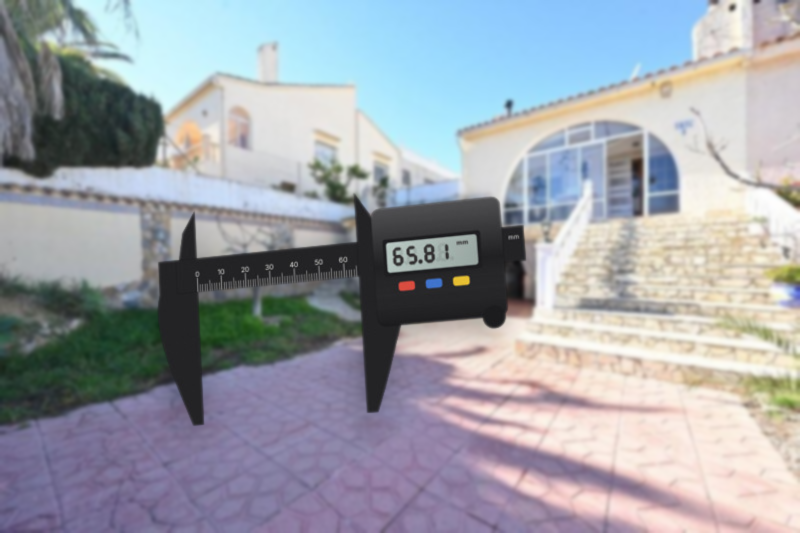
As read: value=65.81 unit=mm
